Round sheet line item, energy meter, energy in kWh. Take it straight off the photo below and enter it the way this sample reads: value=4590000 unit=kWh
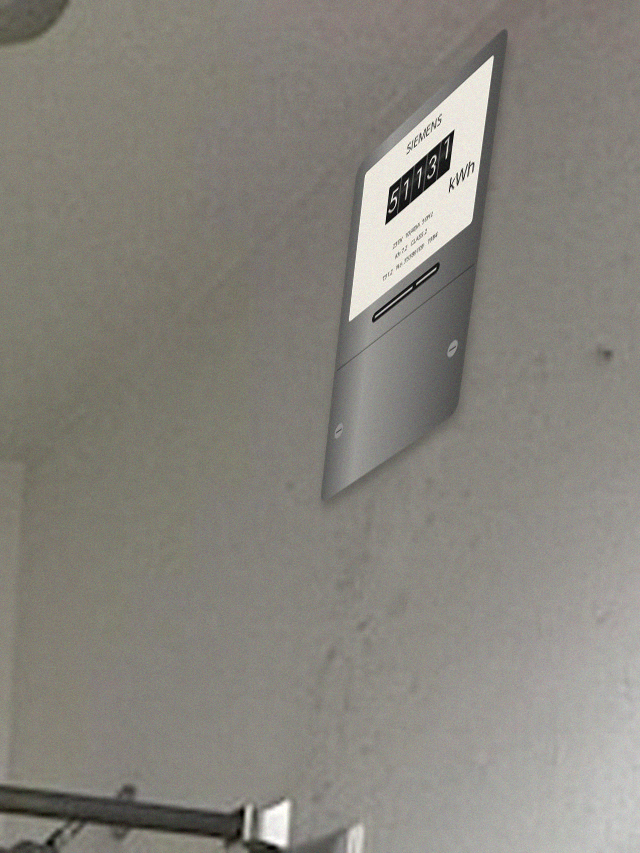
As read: value=51131 unit=kWh
